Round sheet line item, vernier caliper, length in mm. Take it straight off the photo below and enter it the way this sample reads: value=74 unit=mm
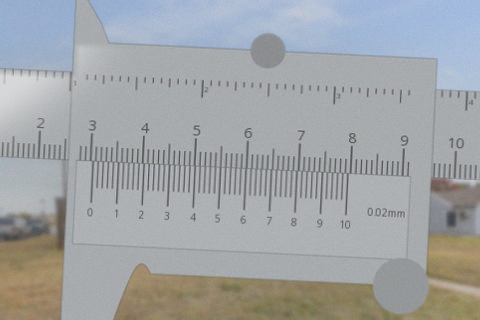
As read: value=30.5 unit=mm
